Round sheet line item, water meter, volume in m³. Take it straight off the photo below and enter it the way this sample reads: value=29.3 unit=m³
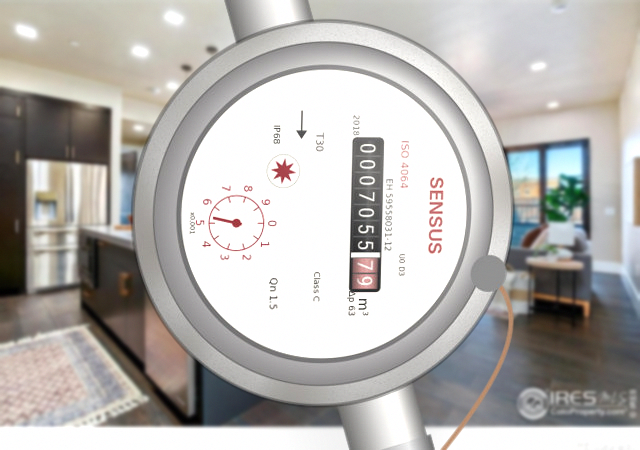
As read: value=7055.795 unit=m³
